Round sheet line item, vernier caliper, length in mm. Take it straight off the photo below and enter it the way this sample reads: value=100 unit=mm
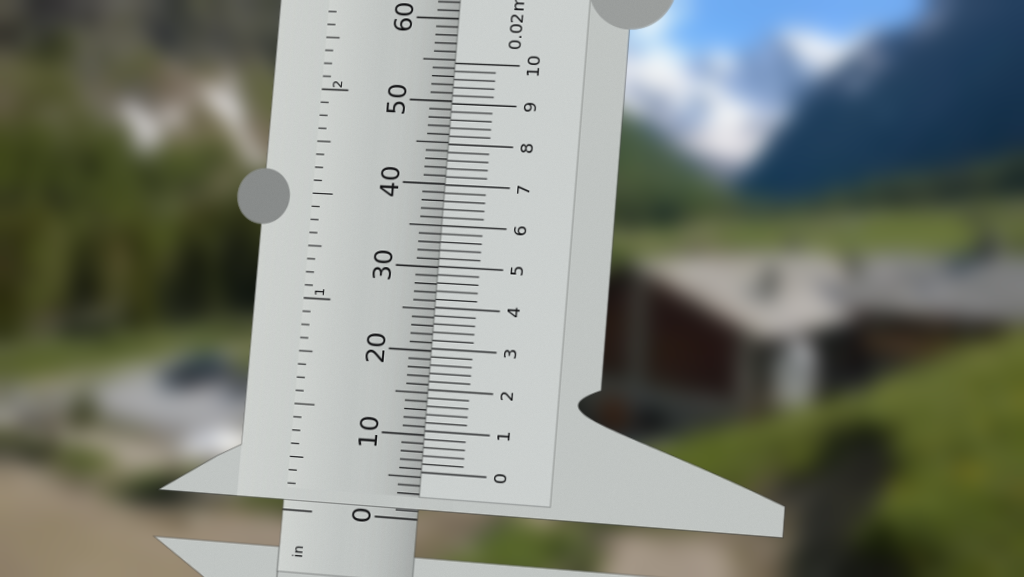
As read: value=5.6 unit=mm
